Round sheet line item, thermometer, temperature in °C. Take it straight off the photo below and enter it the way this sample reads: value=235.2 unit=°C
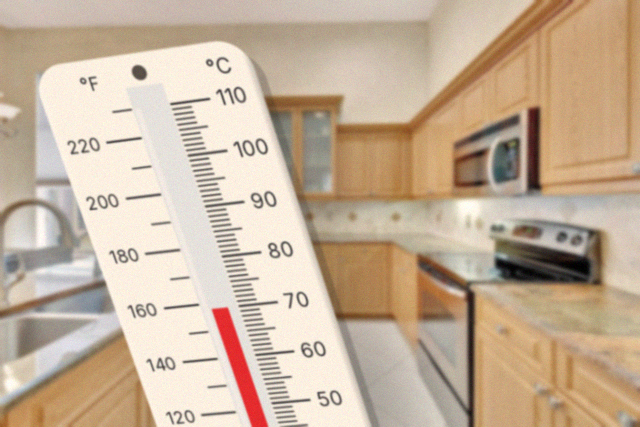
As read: value=70 unit=°C
